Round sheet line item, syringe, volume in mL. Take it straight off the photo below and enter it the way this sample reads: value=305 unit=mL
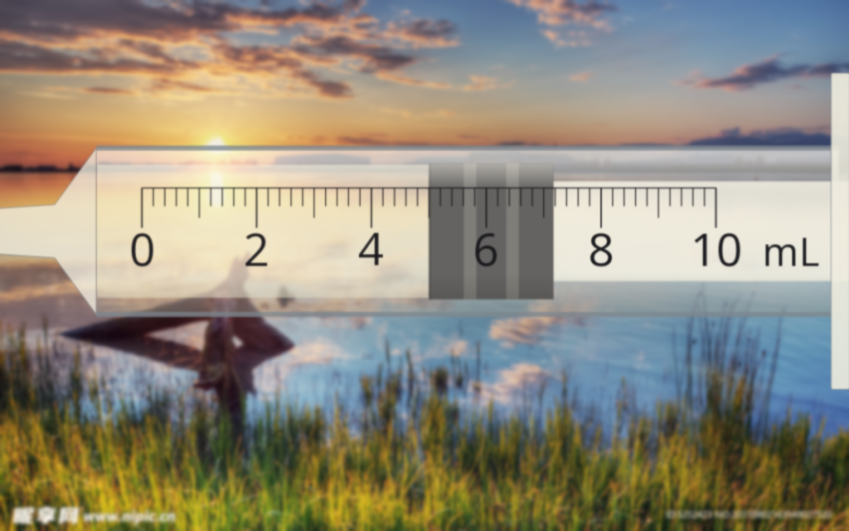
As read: value=5 unit=mL
